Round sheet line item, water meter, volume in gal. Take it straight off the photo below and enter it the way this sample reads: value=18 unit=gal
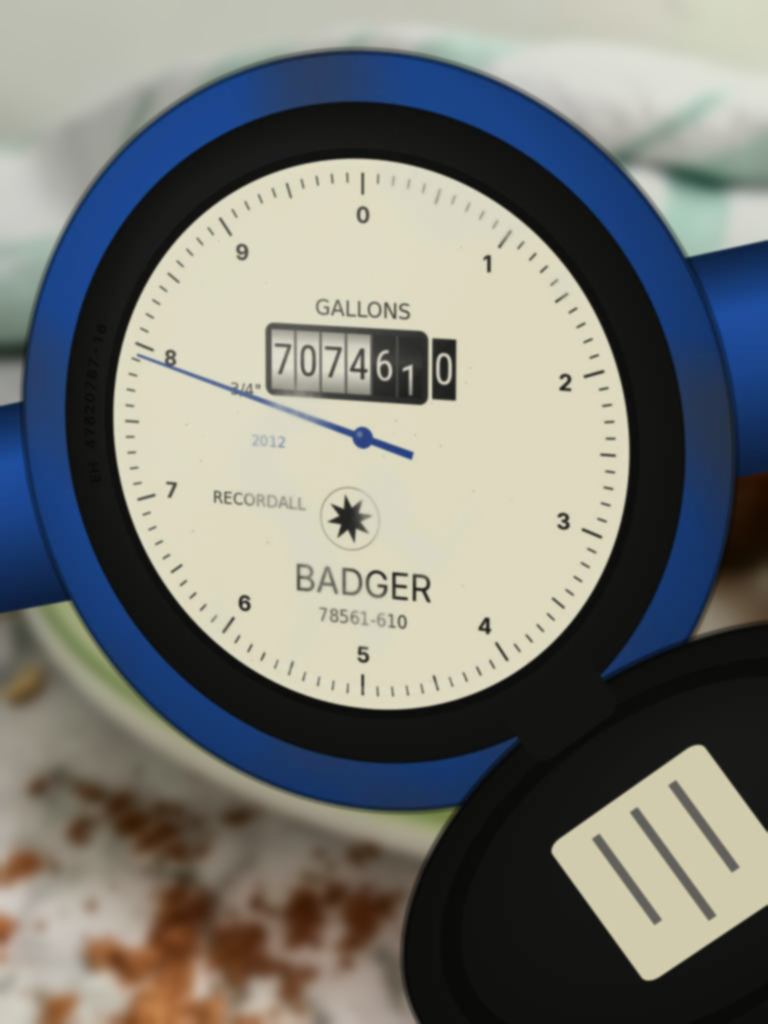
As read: value=7074607.9 unit=gal
